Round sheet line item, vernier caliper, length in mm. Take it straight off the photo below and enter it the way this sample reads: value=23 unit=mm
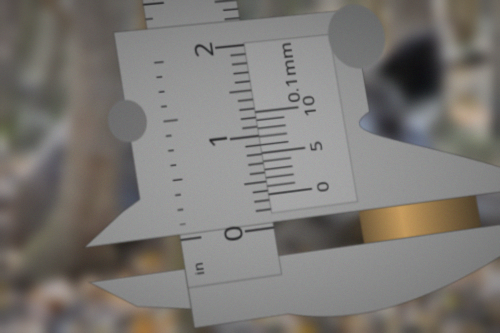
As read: value=3.6 unit=mm
